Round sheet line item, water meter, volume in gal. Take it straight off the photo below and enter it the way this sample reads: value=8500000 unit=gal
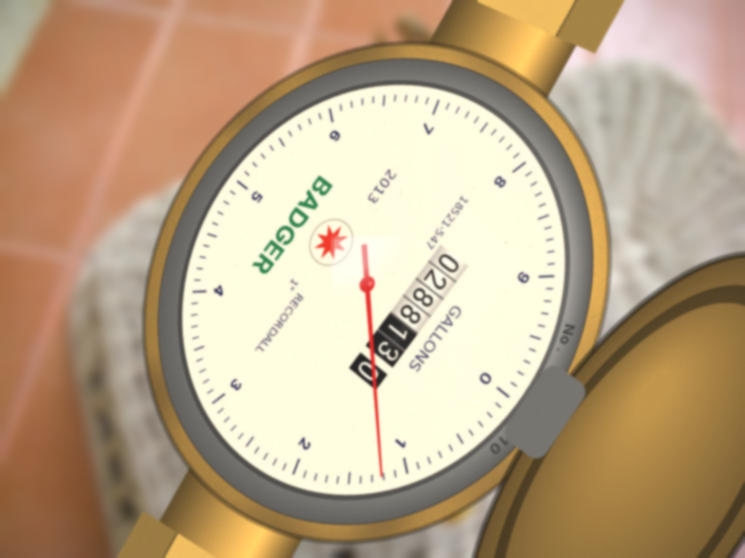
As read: value=288131.2 unit=gal
